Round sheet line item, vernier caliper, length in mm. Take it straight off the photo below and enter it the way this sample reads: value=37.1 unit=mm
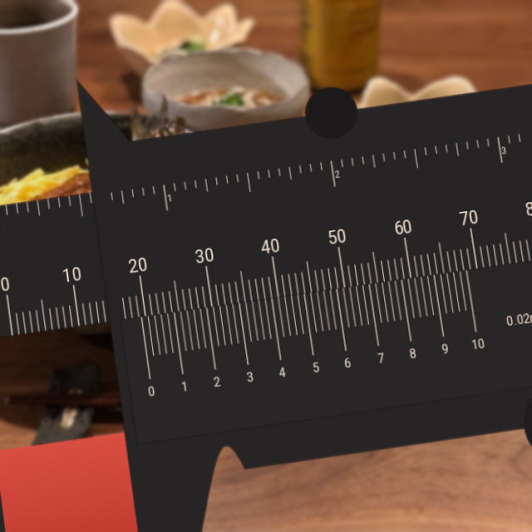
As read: value=19.4 unit=mm
